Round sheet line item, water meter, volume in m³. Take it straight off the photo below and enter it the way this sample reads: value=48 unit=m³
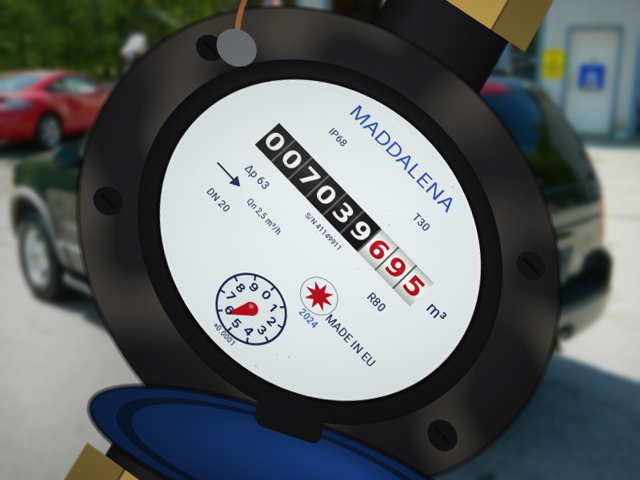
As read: value=7039.6955 unit=m³
